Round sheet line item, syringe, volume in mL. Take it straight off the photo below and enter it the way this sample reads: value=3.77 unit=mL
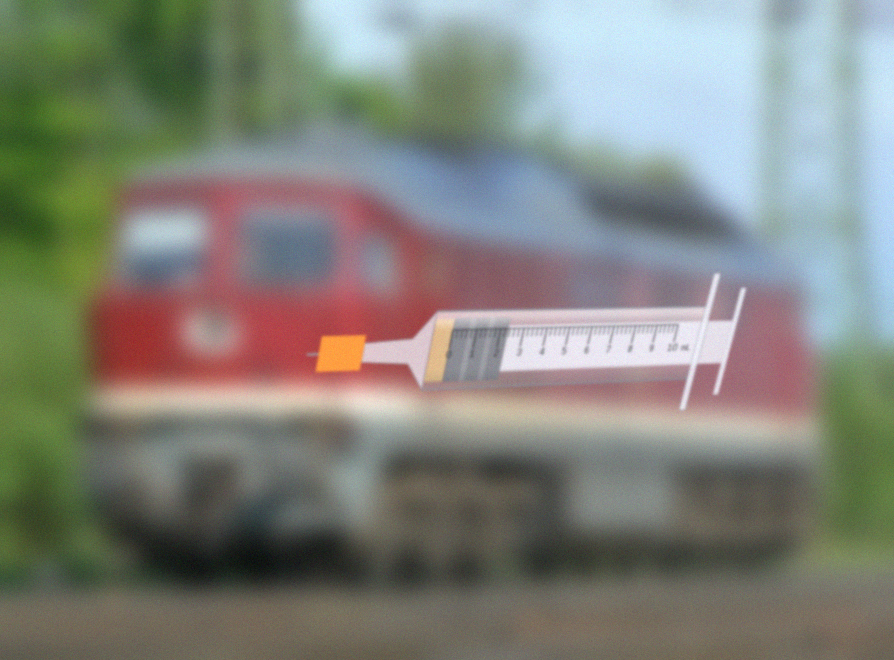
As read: value=0 unit=mL
